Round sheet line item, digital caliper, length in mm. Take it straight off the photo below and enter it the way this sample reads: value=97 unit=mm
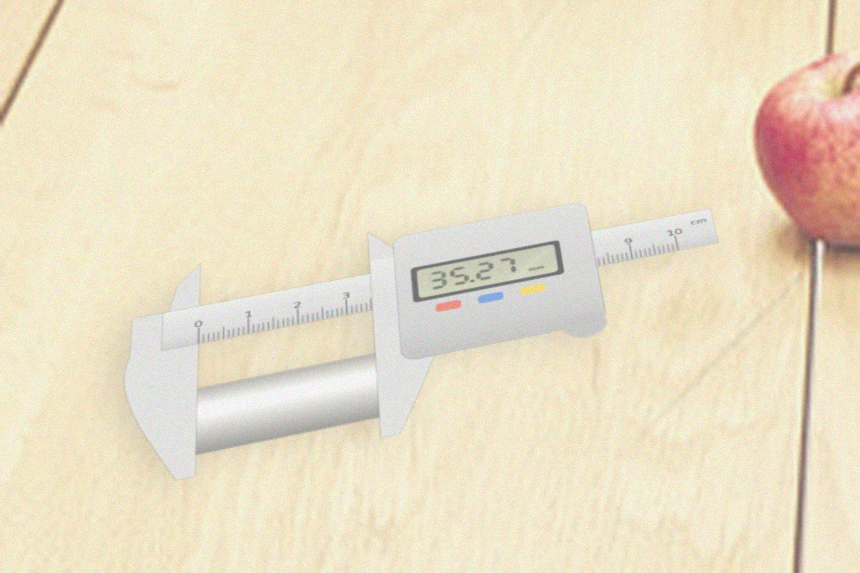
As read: value=35.27 unit=mm
